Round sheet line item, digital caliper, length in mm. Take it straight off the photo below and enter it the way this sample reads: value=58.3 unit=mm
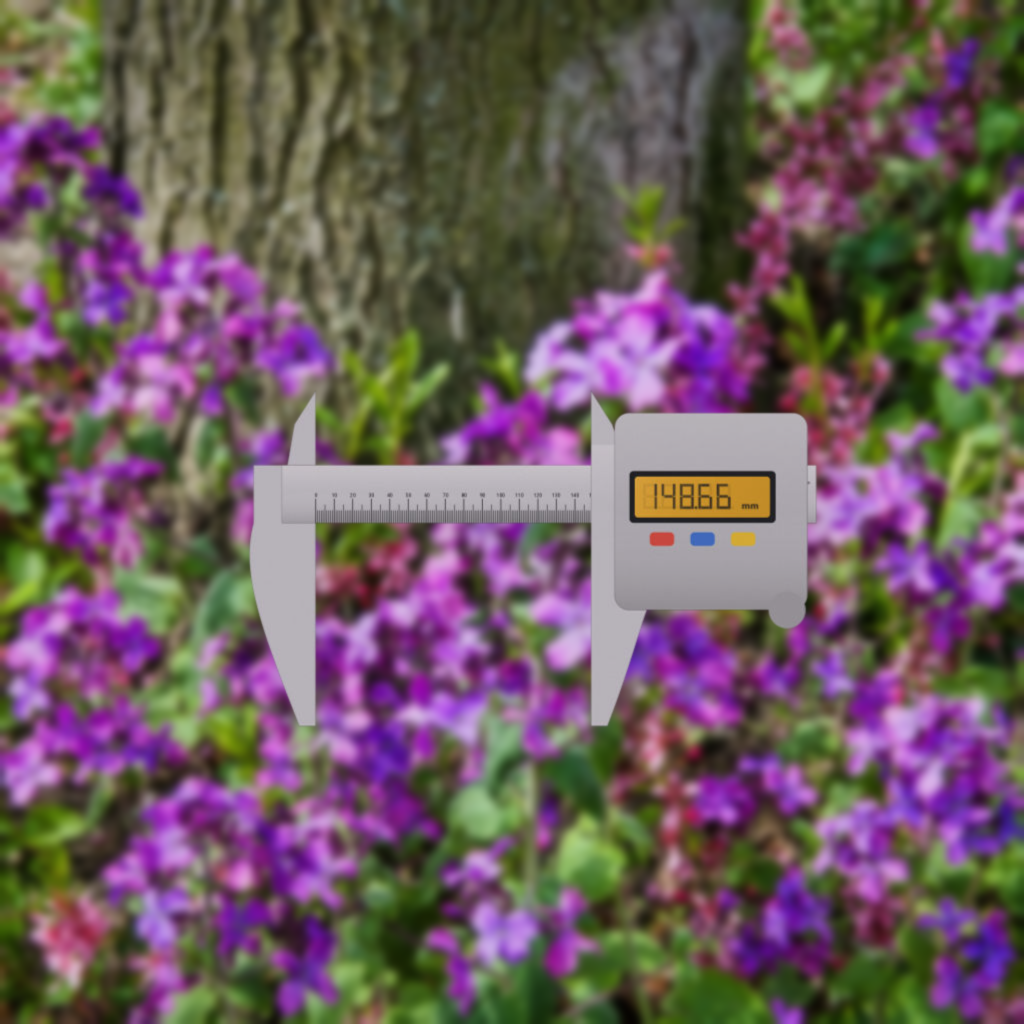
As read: value=148.66 unit=mm
